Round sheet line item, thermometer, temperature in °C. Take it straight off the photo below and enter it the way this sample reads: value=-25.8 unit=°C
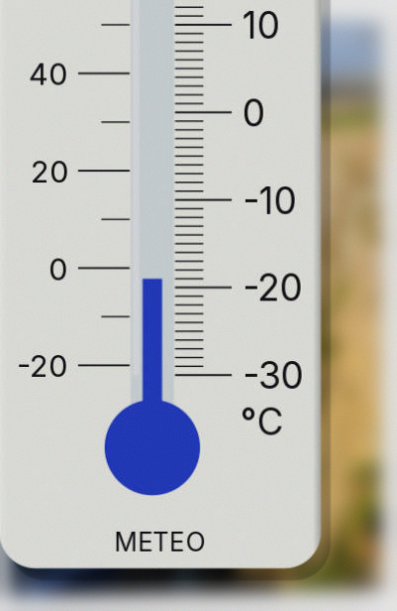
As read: value=-19 unit=°C
